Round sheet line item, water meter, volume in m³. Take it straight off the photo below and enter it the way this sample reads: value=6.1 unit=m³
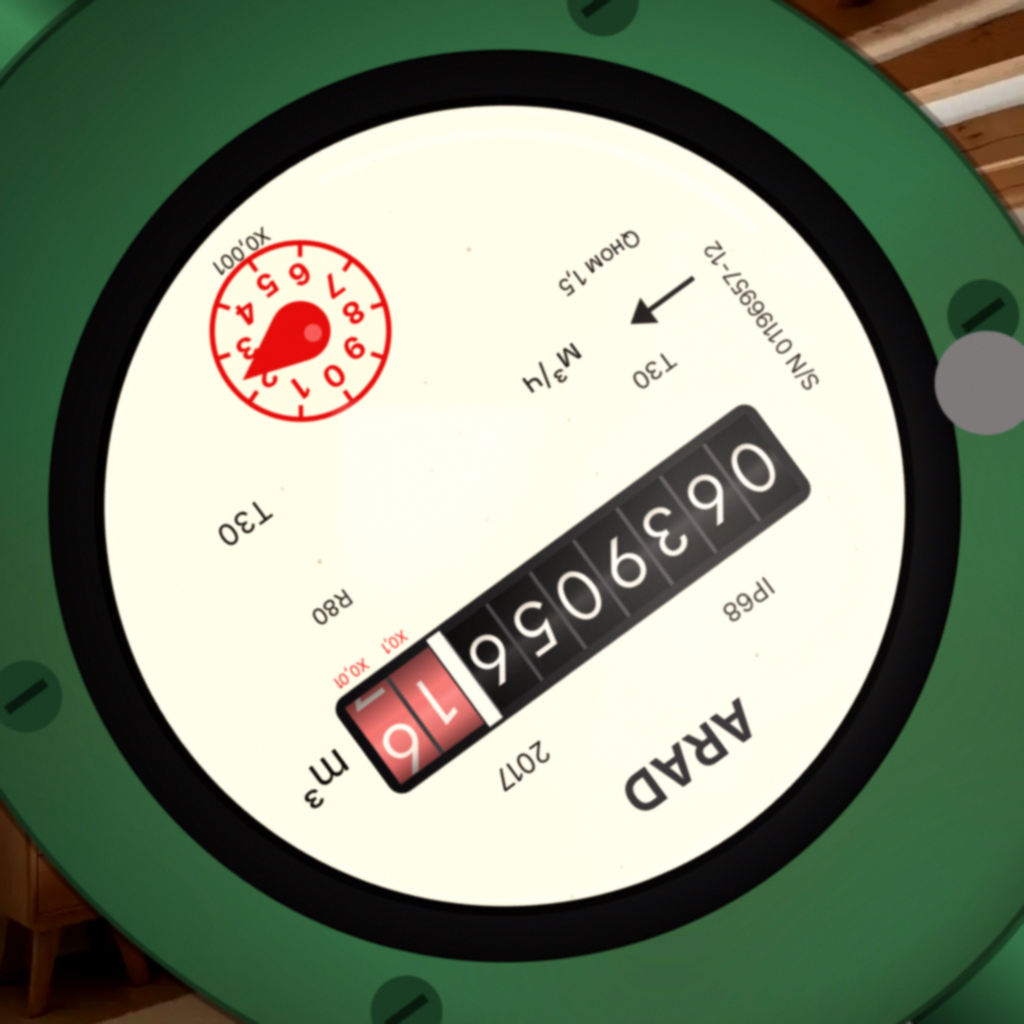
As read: value=639056.162 unit=m³
